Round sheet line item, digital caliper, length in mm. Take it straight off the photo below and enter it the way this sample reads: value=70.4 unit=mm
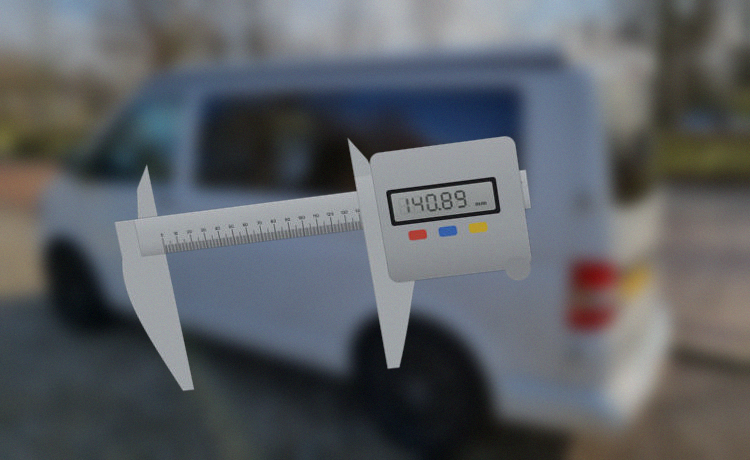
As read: value=140.89 unit=mm
